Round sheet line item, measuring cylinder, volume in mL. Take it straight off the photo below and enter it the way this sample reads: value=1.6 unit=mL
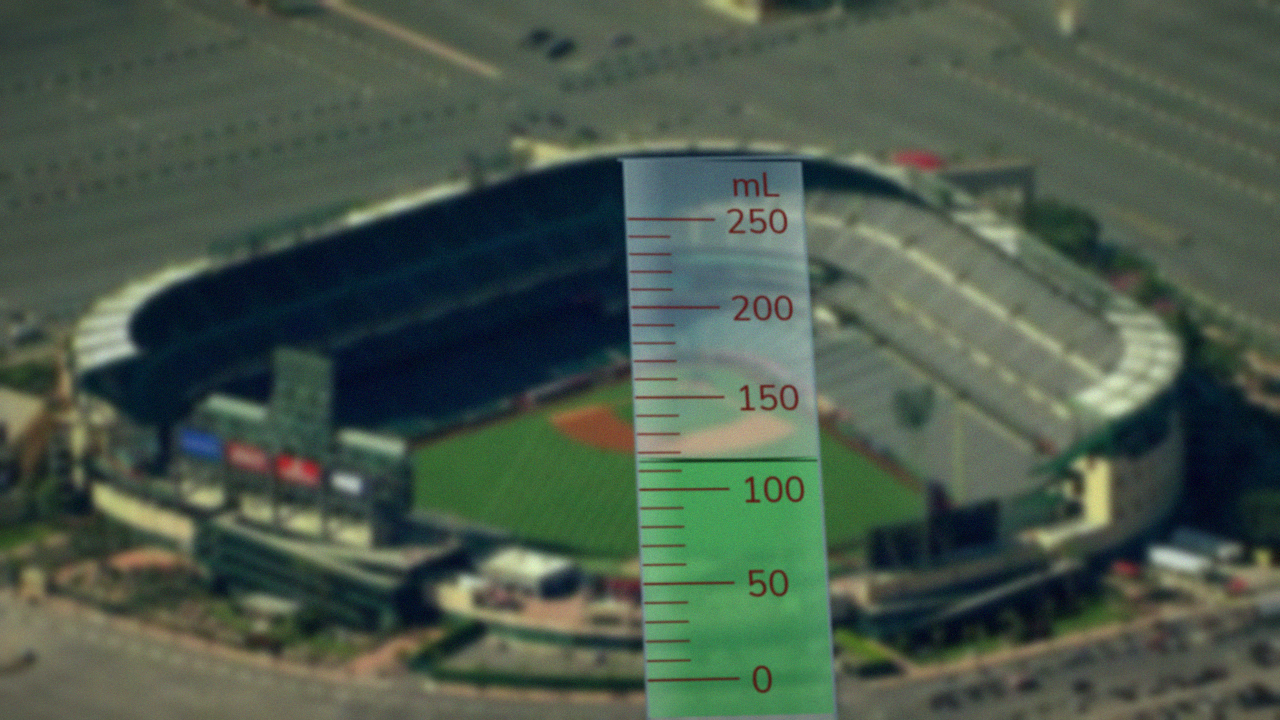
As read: value=115 unit=mL
